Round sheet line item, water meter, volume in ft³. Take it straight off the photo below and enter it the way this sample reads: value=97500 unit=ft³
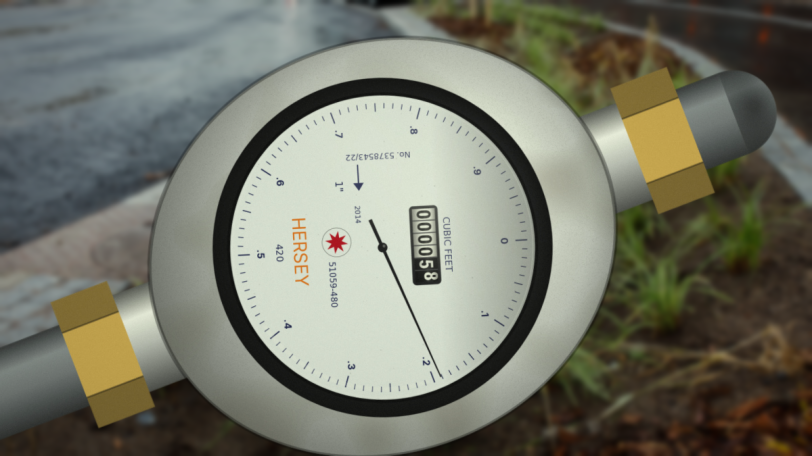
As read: value=58.19 unit=ft³
